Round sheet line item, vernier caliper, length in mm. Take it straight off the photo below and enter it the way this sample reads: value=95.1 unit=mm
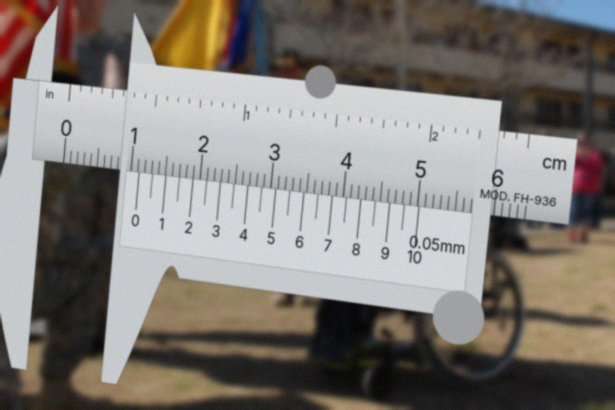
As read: value=11.2 unit=mm
